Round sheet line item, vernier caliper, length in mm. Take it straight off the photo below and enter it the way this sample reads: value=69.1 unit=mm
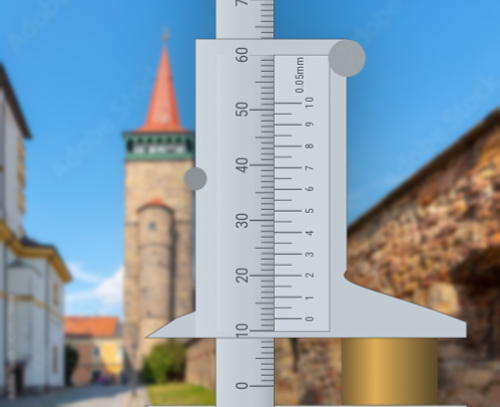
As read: value=12.2 unit=mm
